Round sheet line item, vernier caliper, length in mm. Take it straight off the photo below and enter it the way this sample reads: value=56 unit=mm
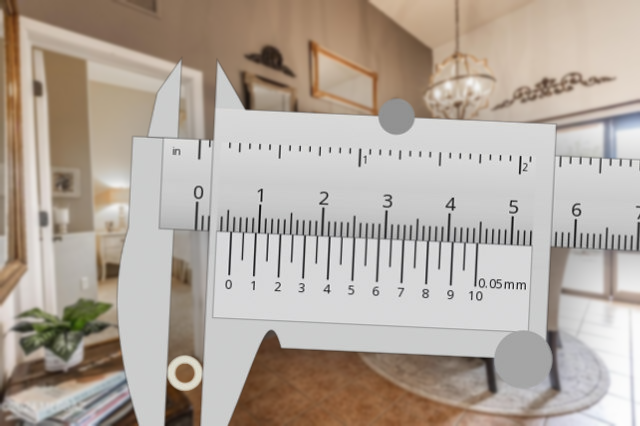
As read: value=5.6 unit=mm
